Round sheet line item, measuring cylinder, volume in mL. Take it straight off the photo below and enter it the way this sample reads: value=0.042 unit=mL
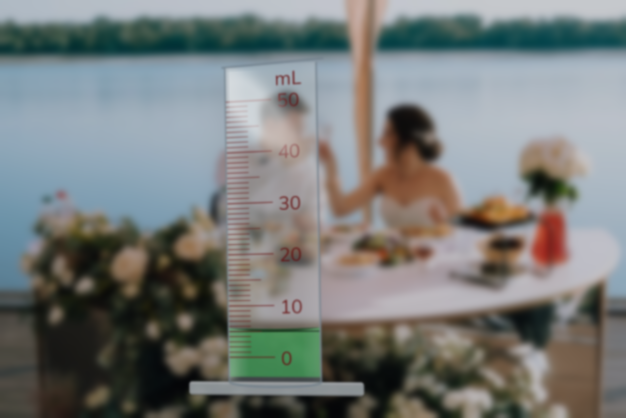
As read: value=5 unit=mL
